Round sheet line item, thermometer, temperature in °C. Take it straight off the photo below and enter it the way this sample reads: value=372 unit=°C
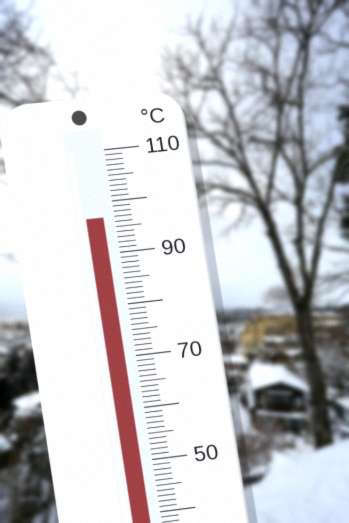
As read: value=97 unit=°C
